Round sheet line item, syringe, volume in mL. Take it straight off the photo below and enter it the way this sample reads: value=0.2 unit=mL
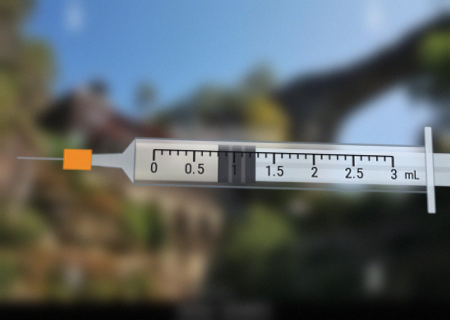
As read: value=0.8 unit=mL
